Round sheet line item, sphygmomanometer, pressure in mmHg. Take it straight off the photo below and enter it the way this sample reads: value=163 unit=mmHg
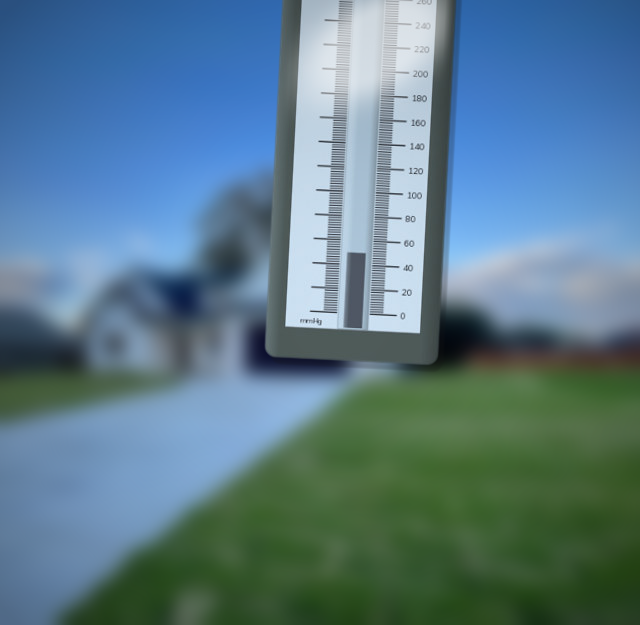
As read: value=50 unit=mmHg
